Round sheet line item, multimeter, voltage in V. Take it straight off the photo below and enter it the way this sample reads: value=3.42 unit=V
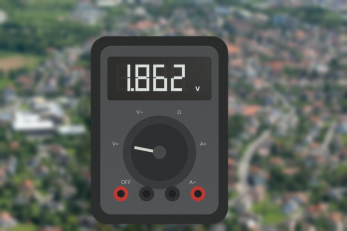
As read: value=1.862 unit=V
